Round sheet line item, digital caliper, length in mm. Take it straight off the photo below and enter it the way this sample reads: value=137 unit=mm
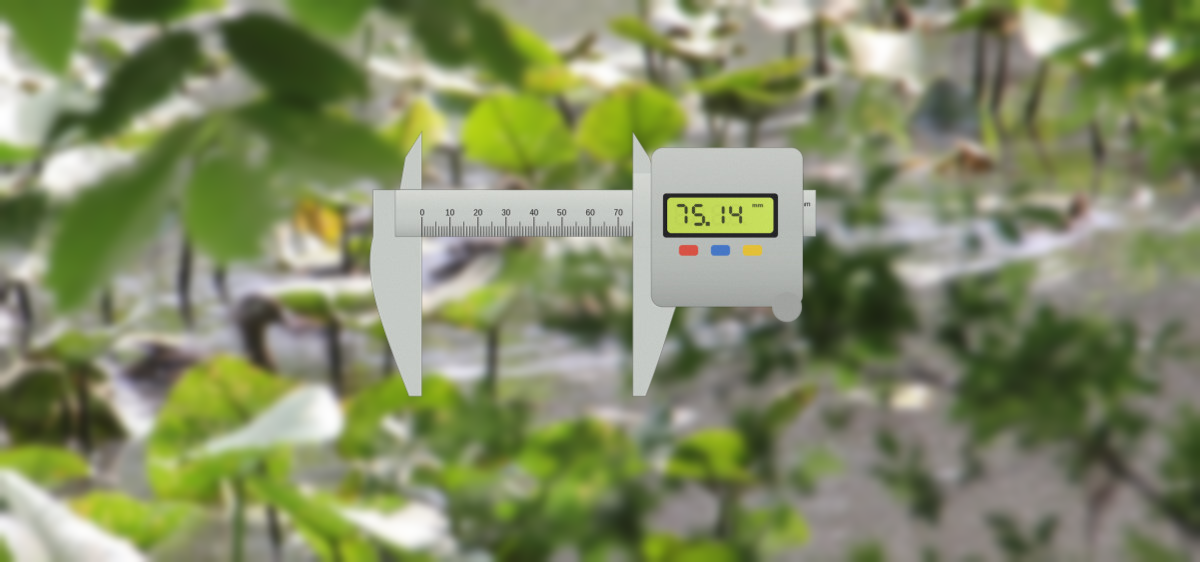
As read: value=75.14 unit=mm
